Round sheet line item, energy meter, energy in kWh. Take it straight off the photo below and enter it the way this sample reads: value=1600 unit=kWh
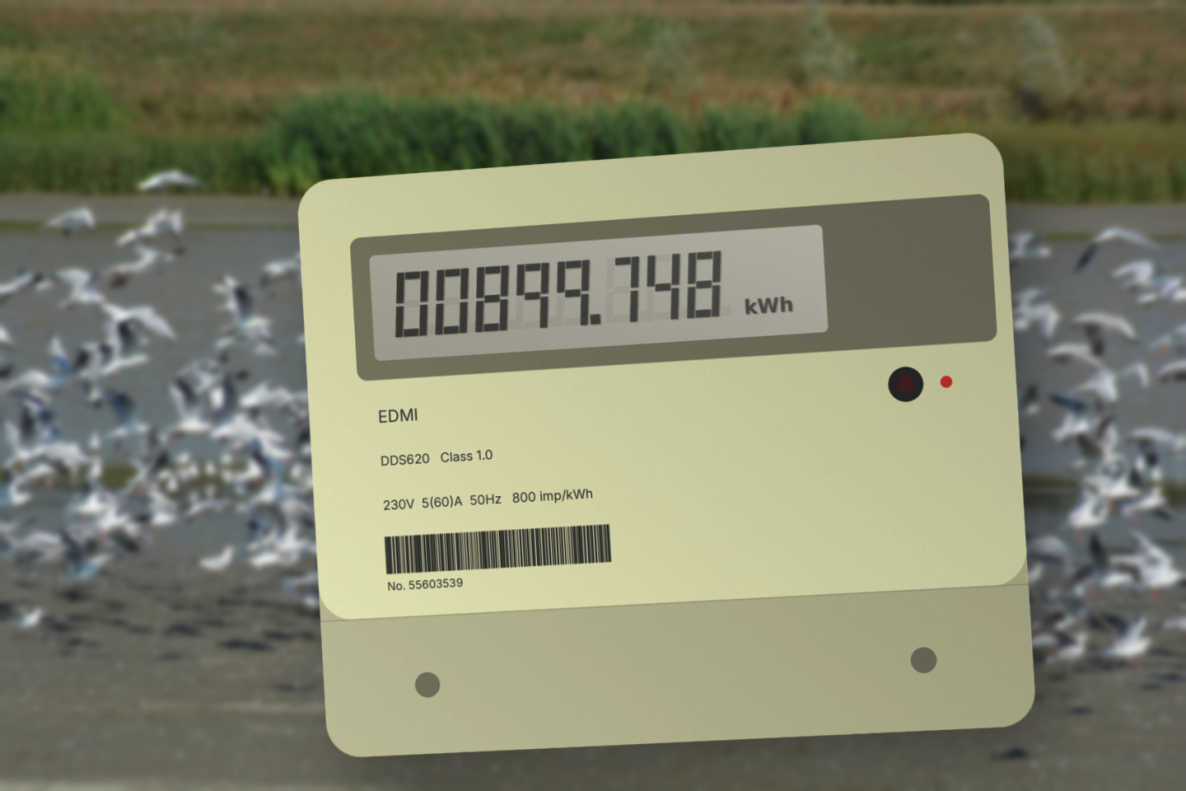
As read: value=899.748 unit=kWh
